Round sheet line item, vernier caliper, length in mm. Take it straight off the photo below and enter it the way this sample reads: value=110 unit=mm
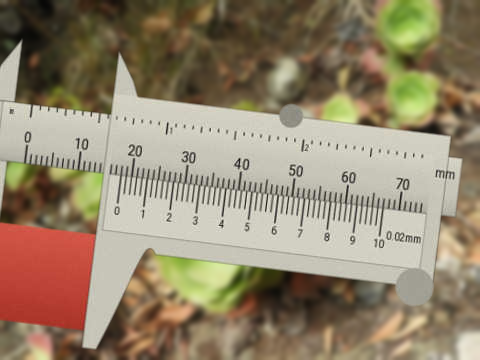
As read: value=18.0 unit=mm
